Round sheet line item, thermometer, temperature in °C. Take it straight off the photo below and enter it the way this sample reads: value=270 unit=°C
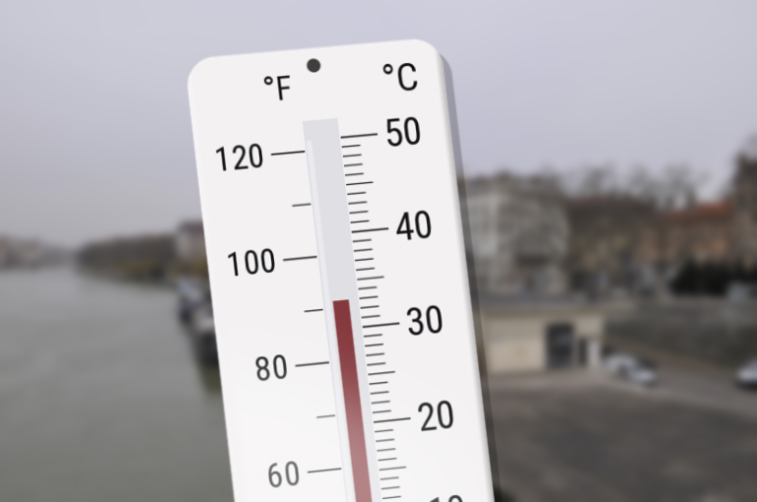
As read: value=33 unit=°C
